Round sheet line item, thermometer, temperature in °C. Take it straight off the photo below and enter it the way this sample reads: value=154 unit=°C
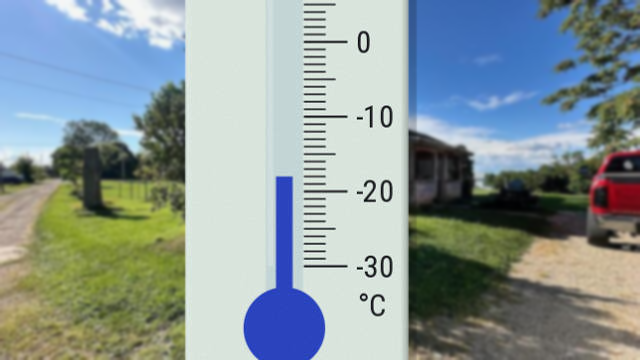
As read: value=-18 unit=°C
